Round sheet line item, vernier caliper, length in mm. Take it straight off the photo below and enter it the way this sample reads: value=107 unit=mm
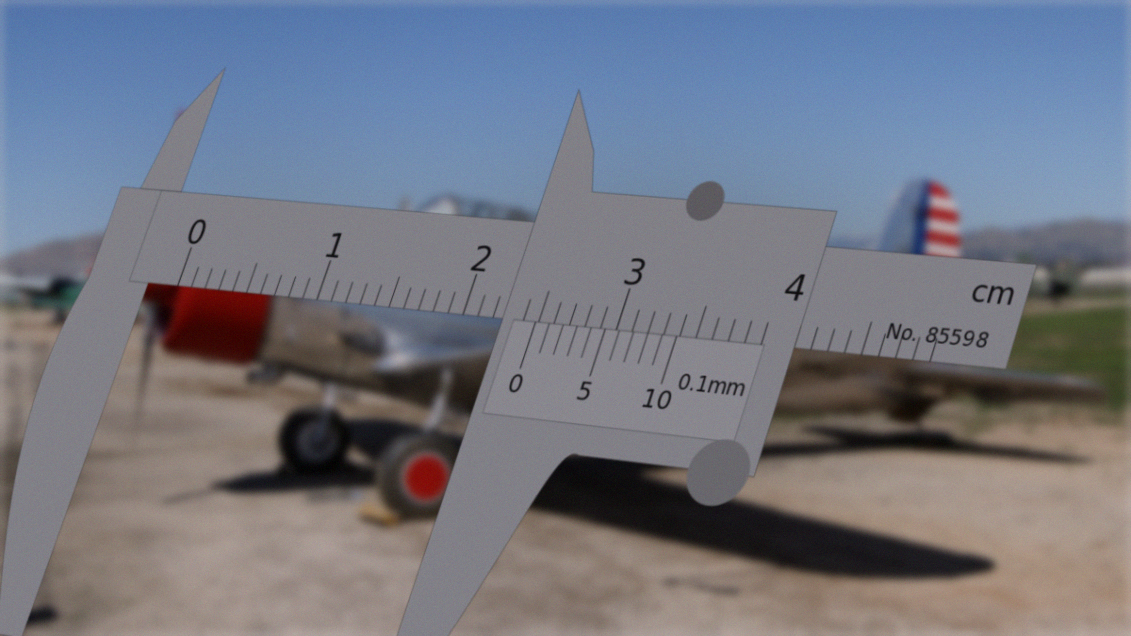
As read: value=24.8 unit=mm
